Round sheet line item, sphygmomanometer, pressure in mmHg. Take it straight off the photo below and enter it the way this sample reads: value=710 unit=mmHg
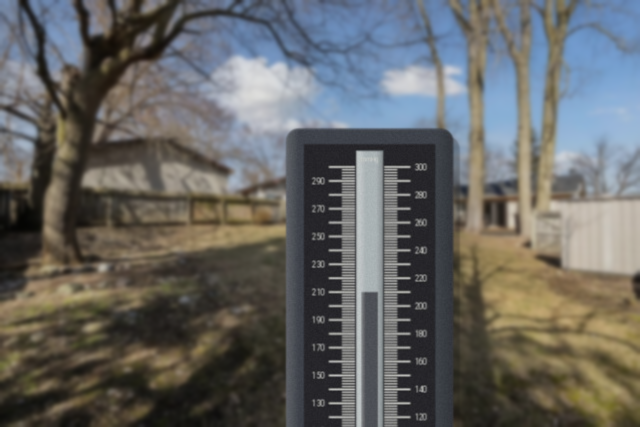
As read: value=210 unit=mmHg
